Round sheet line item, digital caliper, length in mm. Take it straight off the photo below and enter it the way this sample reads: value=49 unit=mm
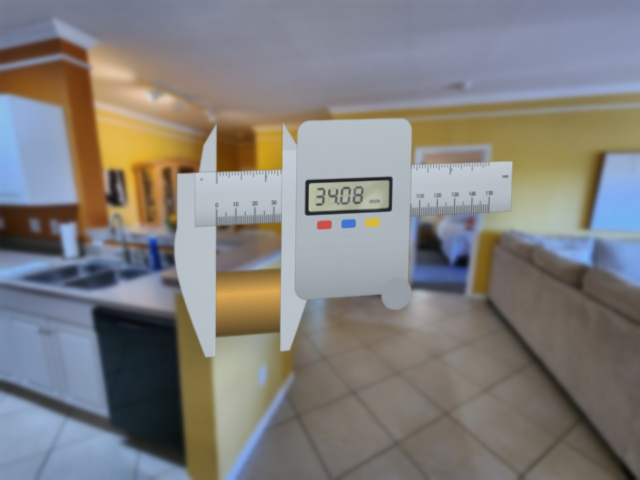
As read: value=34.08 unit=mm
